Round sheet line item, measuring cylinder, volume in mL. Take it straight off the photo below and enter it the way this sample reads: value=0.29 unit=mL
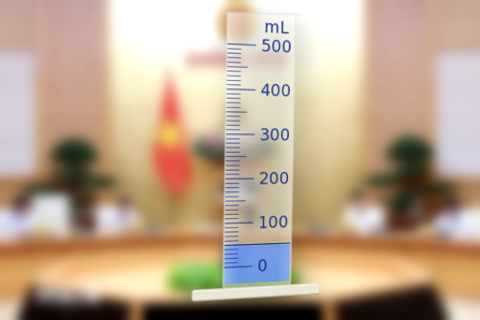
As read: value=50 unit=mL
